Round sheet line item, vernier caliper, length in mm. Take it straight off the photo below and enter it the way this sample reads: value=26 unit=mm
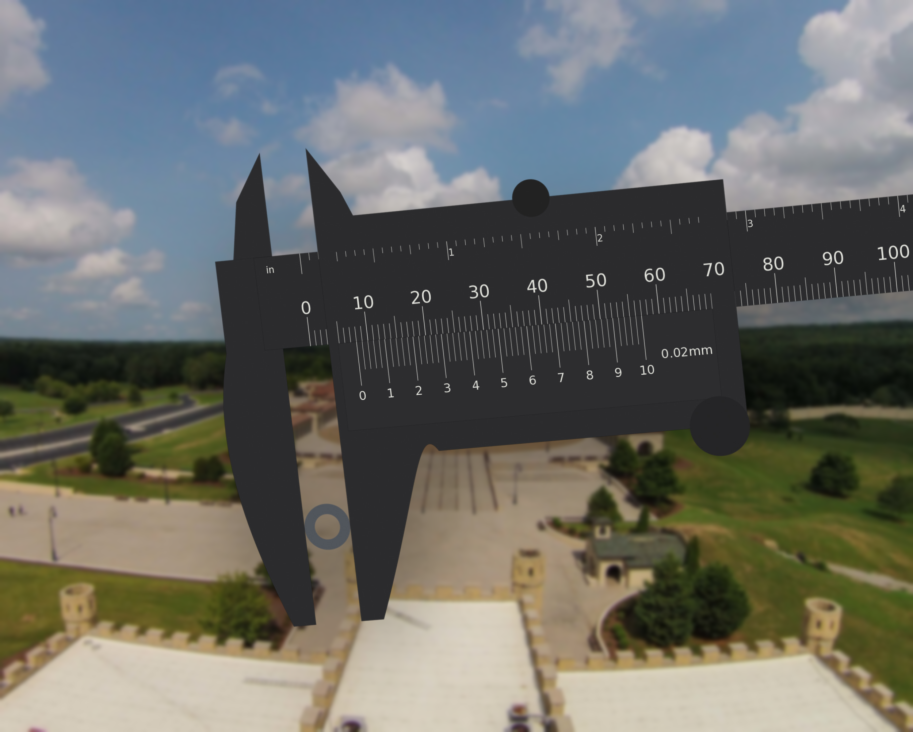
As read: value=8.0 unit=mm
